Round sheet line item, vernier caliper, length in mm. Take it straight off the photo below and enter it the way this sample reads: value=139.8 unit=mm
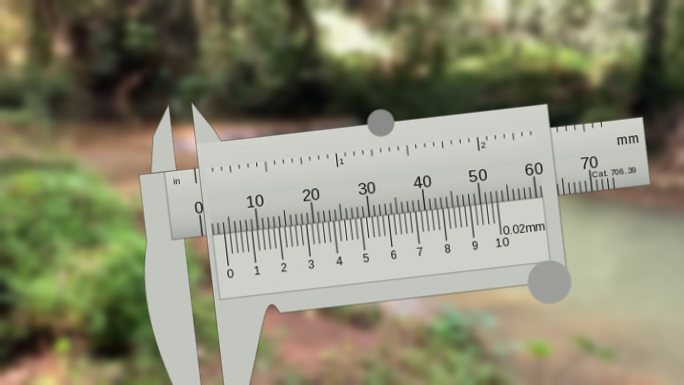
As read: value=4.0 unit=mm
